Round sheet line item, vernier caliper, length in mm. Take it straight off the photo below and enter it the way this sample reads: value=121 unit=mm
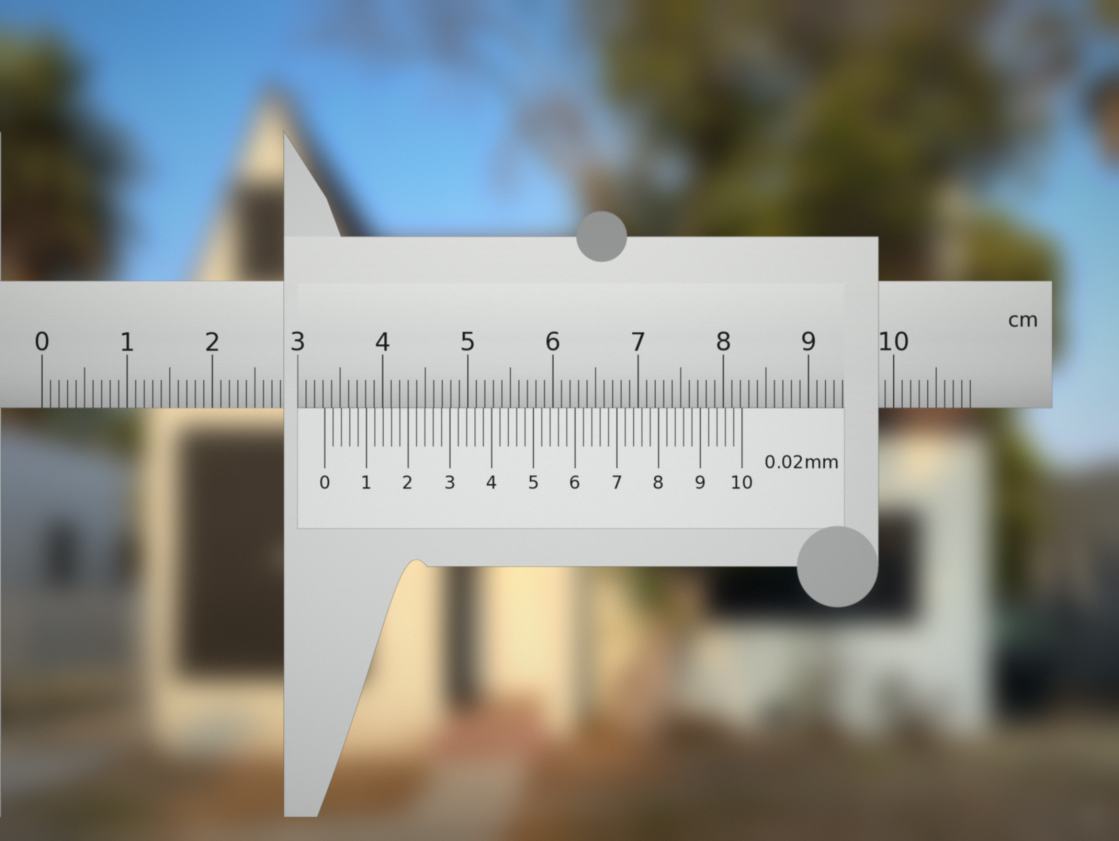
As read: value=33.2 unit=mm
